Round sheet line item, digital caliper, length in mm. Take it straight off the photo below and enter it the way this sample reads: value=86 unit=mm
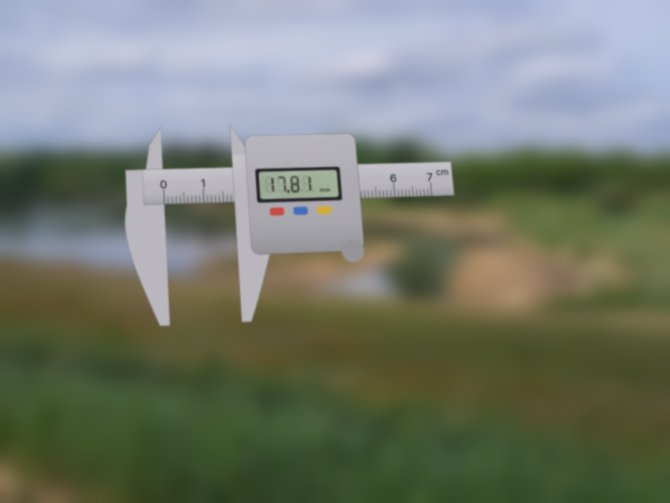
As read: value=17.81 unit=mm
